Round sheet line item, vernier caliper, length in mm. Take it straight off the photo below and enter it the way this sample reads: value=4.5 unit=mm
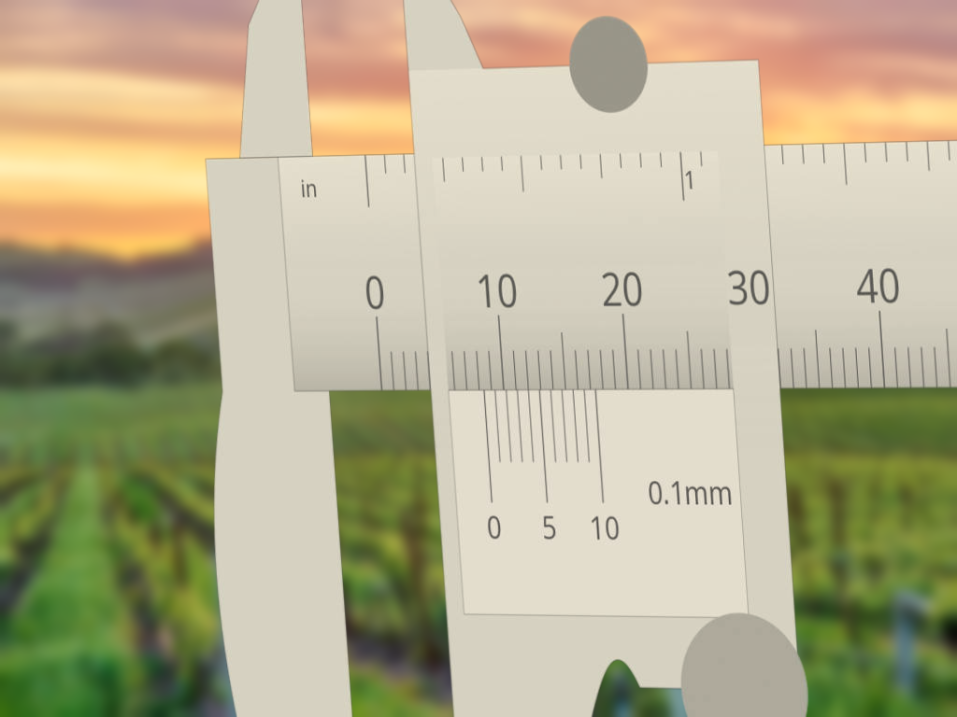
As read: value=8.4 unit=mm
